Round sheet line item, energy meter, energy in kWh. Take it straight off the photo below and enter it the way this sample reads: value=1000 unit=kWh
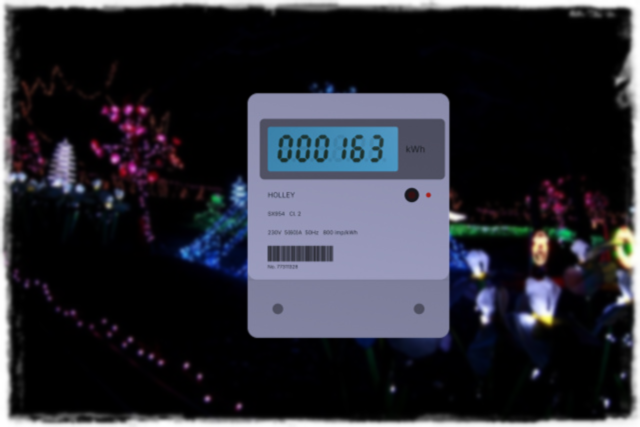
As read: value=163 unit=kWh
